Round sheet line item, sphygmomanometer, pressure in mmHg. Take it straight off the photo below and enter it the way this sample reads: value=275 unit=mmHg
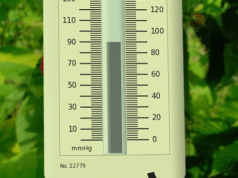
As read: value=90 unit=mmHg
